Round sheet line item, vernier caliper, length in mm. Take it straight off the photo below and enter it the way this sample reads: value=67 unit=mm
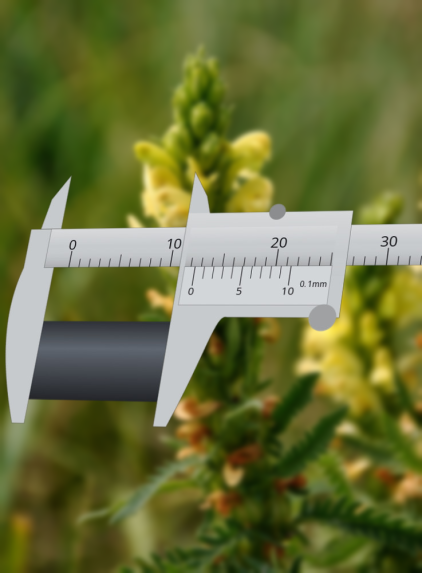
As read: value=12.4 unit=mm
